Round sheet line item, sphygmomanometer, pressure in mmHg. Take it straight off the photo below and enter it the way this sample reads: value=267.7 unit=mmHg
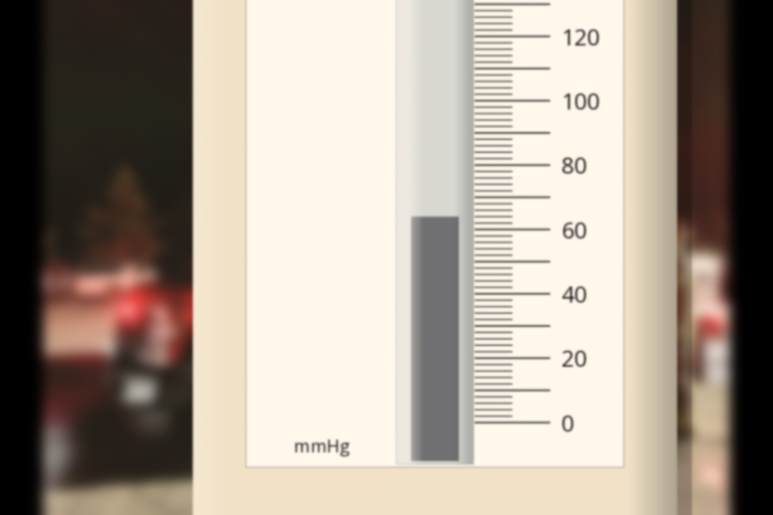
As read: value=64 unit=mmHg
